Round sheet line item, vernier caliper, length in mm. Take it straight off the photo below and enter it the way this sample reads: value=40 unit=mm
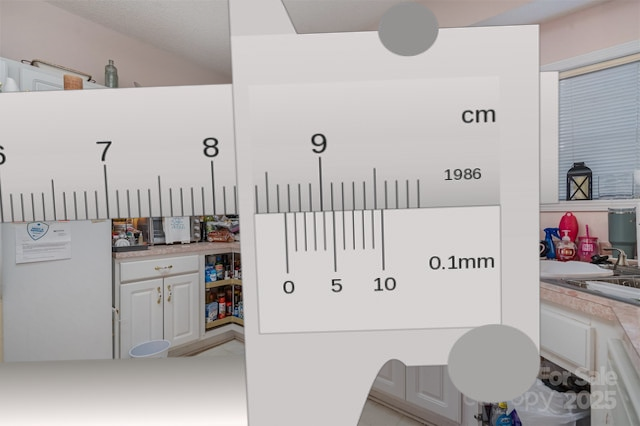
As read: value=86.6 unit=mm
